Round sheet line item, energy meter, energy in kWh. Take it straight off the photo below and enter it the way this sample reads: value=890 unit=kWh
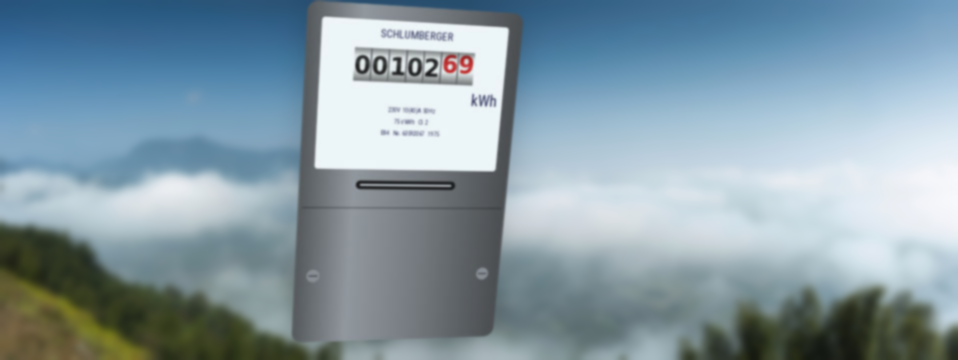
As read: value=102.69 unit=kWh
